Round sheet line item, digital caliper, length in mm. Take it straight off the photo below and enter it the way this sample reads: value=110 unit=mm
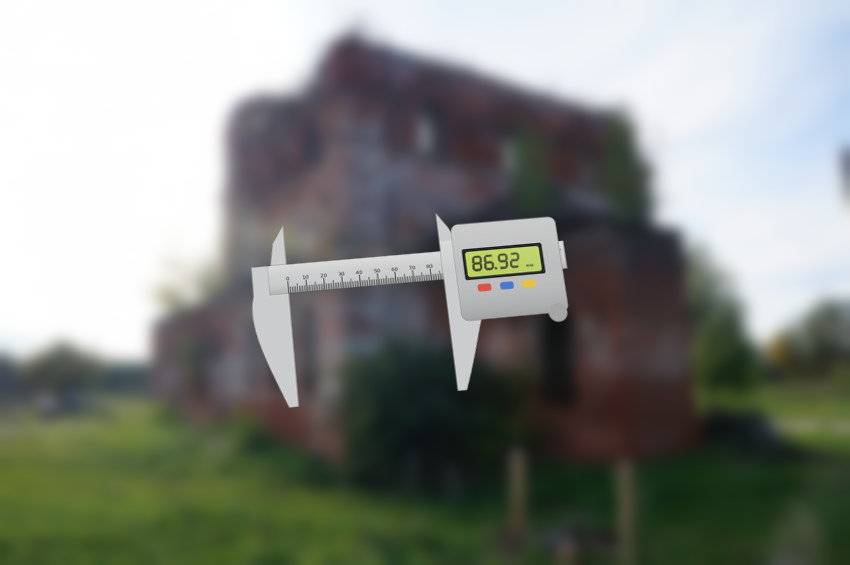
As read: value=86.92 unit=mm
